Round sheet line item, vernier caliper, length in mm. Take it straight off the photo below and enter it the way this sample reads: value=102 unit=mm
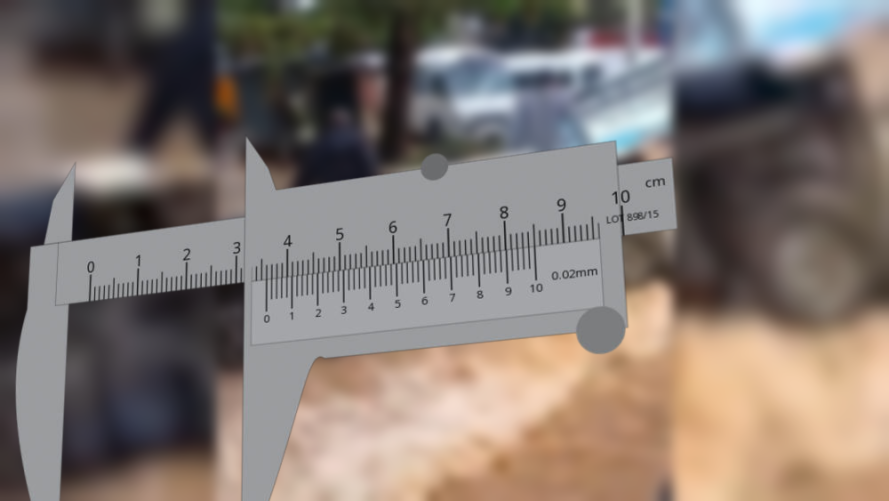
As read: value=36.0 unit=mm
